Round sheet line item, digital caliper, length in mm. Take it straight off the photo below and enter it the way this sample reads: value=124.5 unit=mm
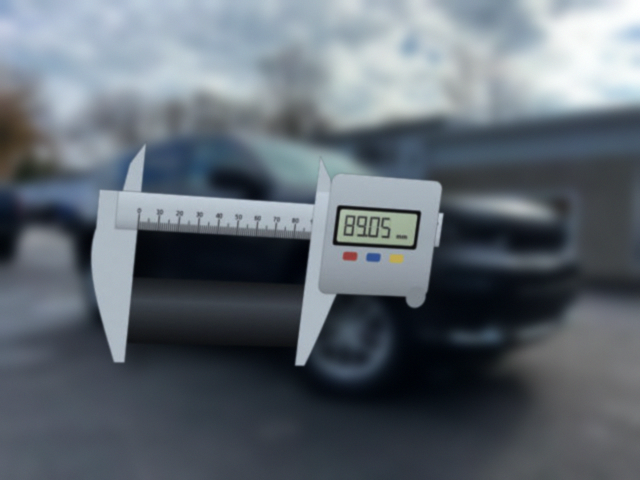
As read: value=89.05 unit=mm
